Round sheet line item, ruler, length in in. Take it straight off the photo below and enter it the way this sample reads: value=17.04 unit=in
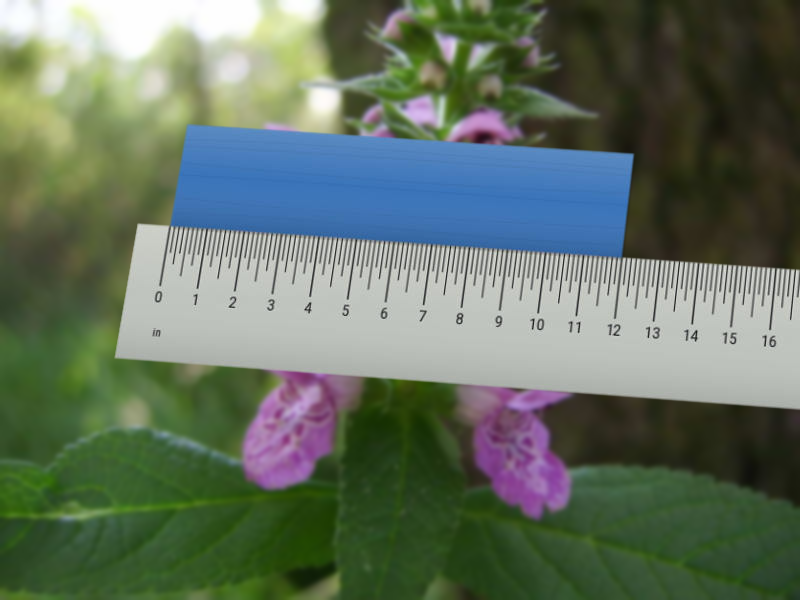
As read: value=12 unit=in
